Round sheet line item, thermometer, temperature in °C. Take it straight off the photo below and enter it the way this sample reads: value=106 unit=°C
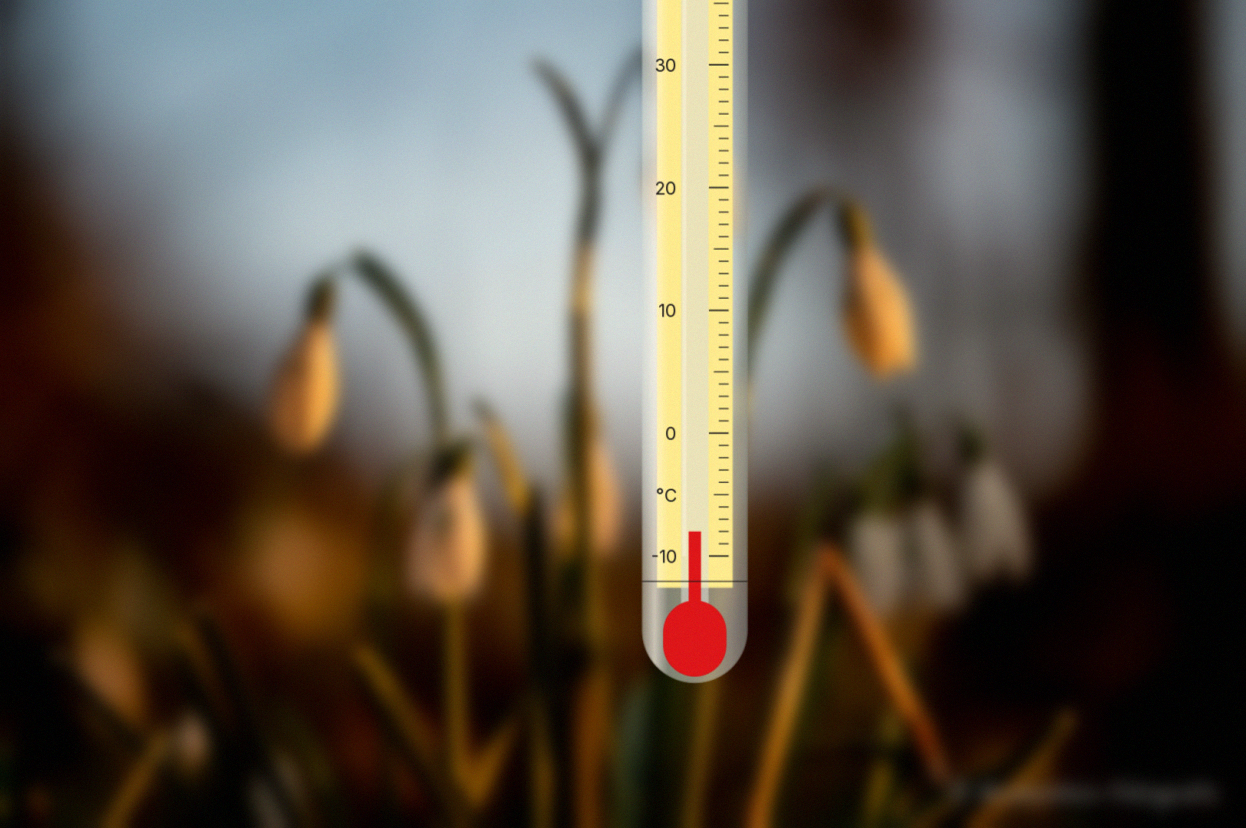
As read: value=-8 unit=°C
